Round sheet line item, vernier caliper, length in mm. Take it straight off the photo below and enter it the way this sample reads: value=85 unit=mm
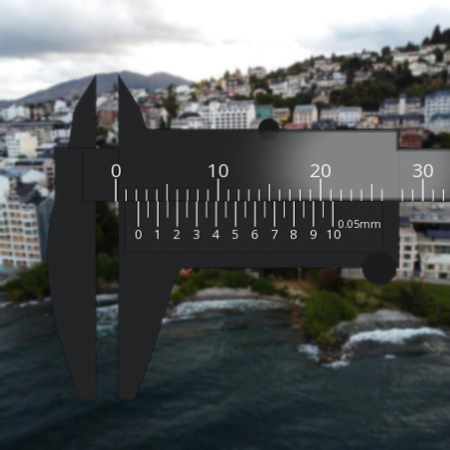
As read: value=2.2 unit=mm
